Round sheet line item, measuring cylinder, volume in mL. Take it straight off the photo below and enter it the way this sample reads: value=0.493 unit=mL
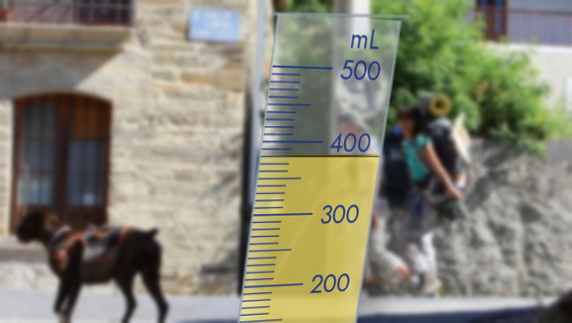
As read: value=380 unit=mL
